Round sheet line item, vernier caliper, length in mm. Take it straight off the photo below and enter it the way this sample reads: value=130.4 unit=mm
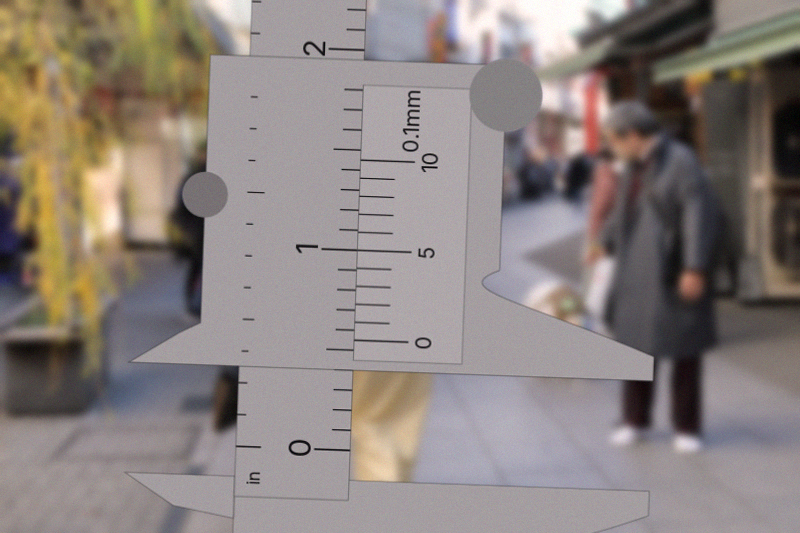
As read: value=5.5 unit=mm
